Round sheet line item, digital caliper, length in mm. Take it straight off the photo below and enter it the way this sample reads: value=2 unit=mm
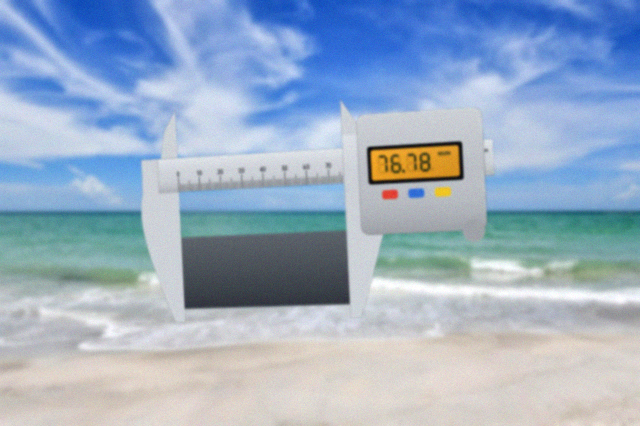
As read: value=76.78 unit=mm
